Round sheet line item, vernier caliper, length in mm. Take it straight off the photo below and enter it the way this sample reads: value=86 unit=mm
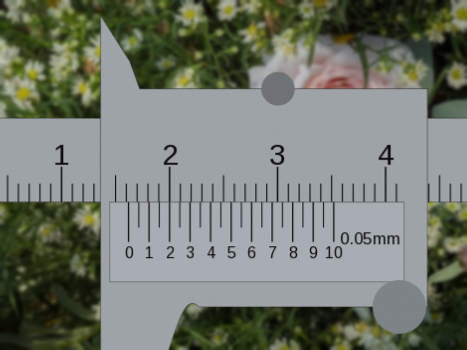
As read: value=16.2 unit=mm
